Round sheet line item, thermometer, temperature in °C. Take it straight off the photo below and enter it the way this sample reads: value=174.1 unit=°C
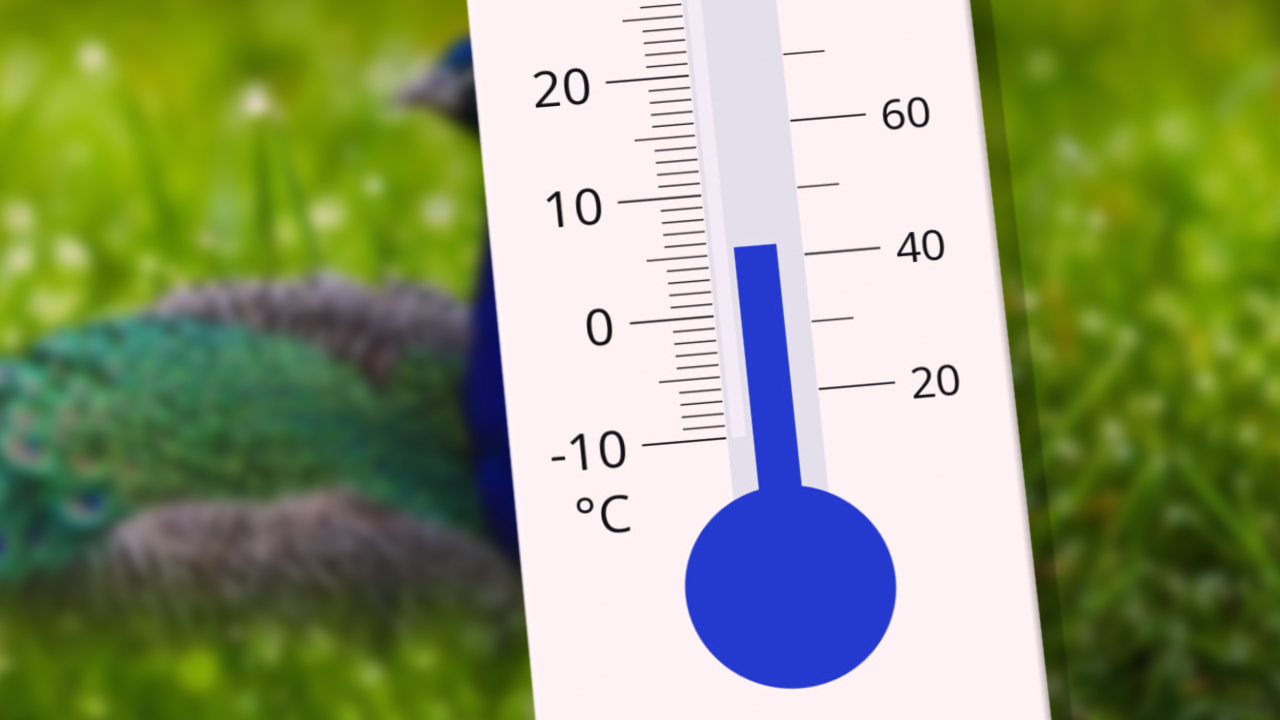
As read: value=5.5 unit=°C
